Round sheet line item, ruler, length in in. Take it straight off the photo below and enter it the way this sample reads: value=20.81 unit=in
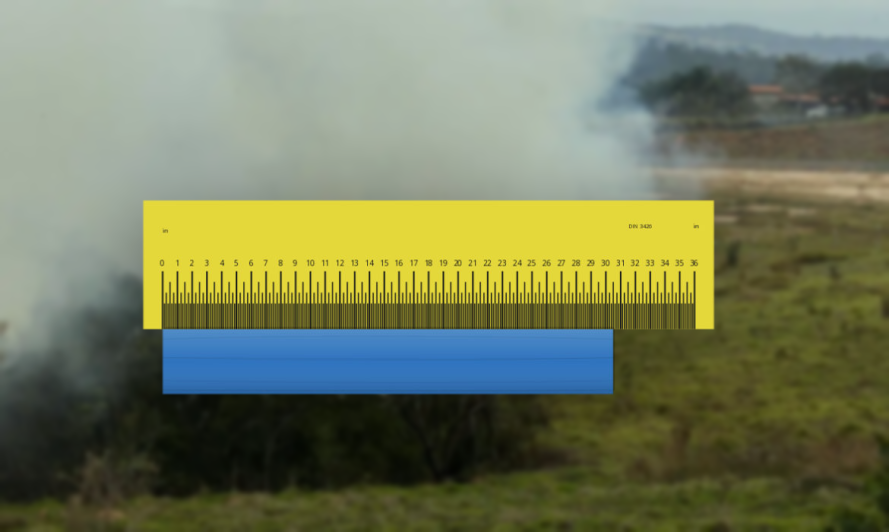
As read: value=30.5 unit=in
